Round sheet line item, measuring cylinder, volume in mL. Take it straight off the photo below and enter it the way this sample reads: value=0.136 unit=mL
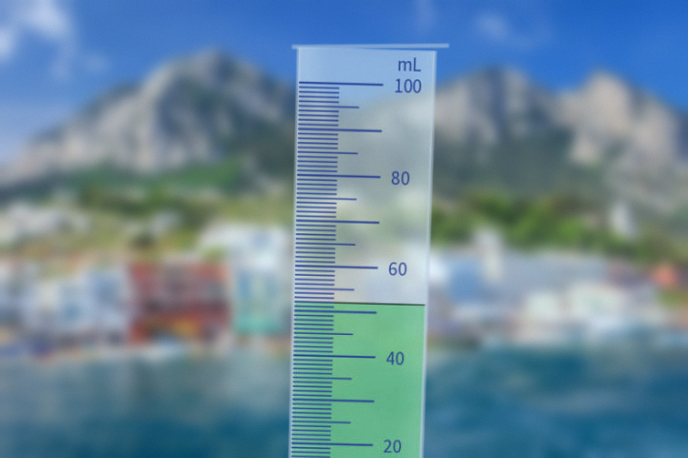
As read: value=52 unit=mL
